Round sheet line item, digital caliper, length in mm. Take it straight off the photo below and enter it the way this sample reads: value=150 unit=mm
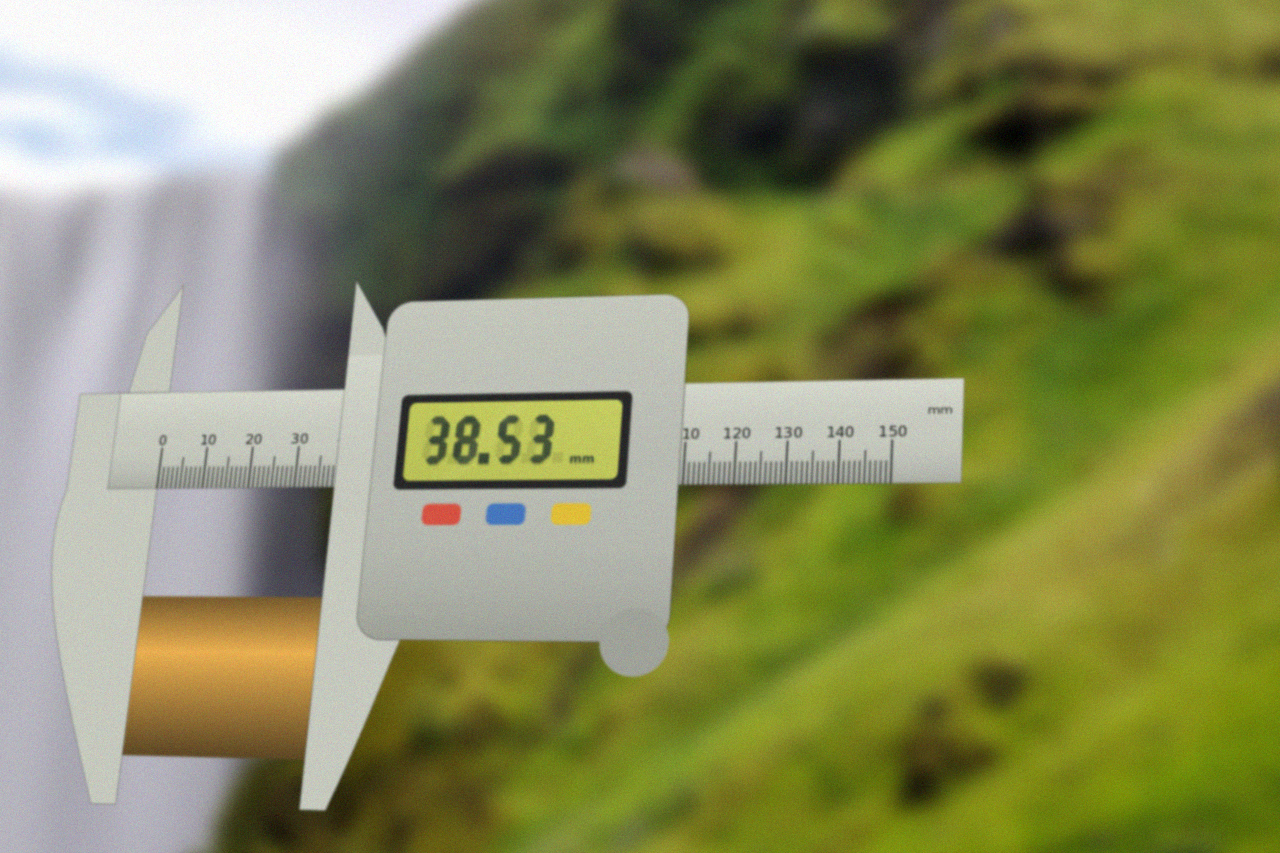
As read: value=38.53 unit=mm
